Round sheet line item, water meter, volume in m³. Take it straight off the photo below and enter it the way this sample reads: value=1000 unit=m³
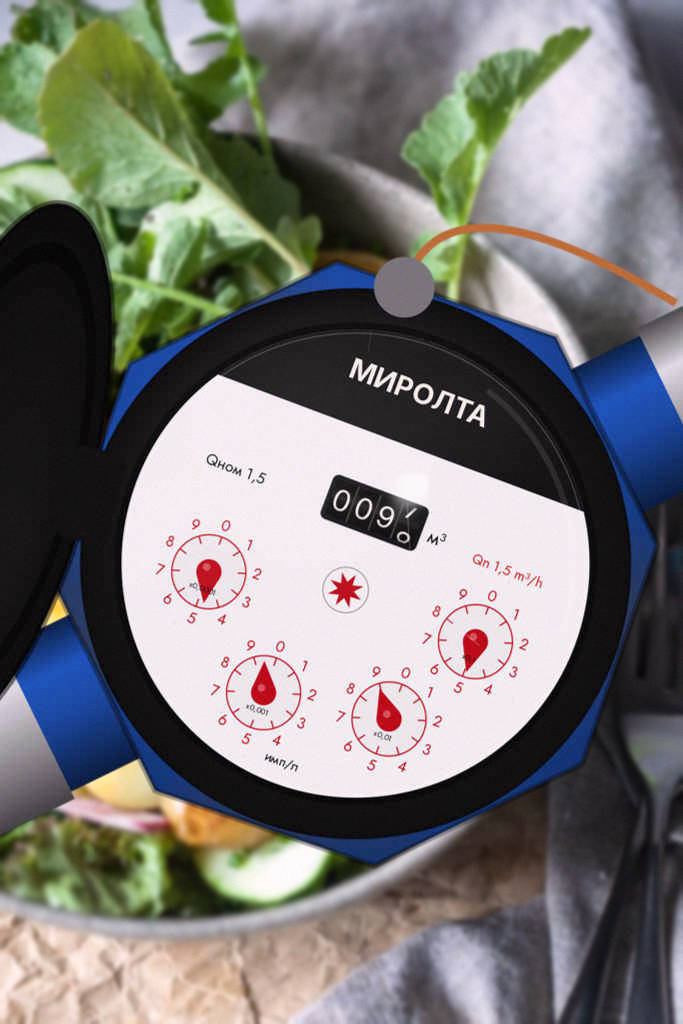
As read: value=97.4894 unit=m³
